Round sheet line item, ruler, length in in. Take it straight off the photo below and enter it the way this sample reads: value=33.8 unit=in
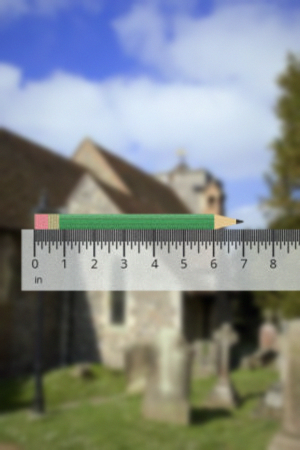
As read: value=7 unit=in
